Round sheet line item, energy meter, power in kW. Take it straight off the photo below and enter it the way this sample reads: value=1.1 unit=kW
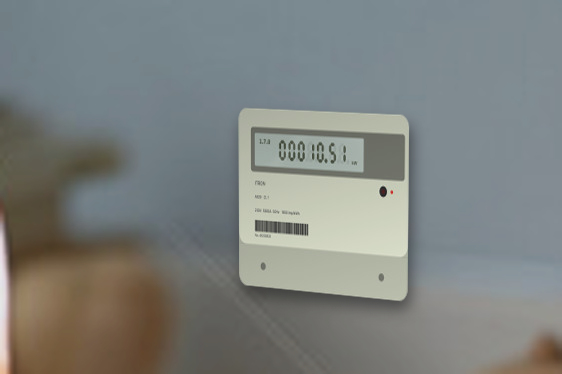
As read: value=10.51 unit=kW
